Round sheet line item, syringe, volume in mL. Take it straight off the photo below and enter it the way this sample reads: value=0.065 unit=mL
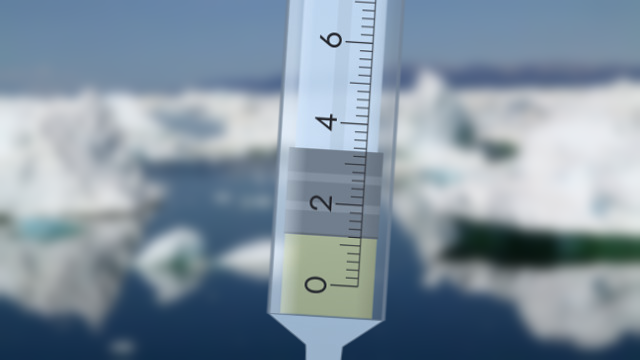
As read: value=1.2 unit=mL
